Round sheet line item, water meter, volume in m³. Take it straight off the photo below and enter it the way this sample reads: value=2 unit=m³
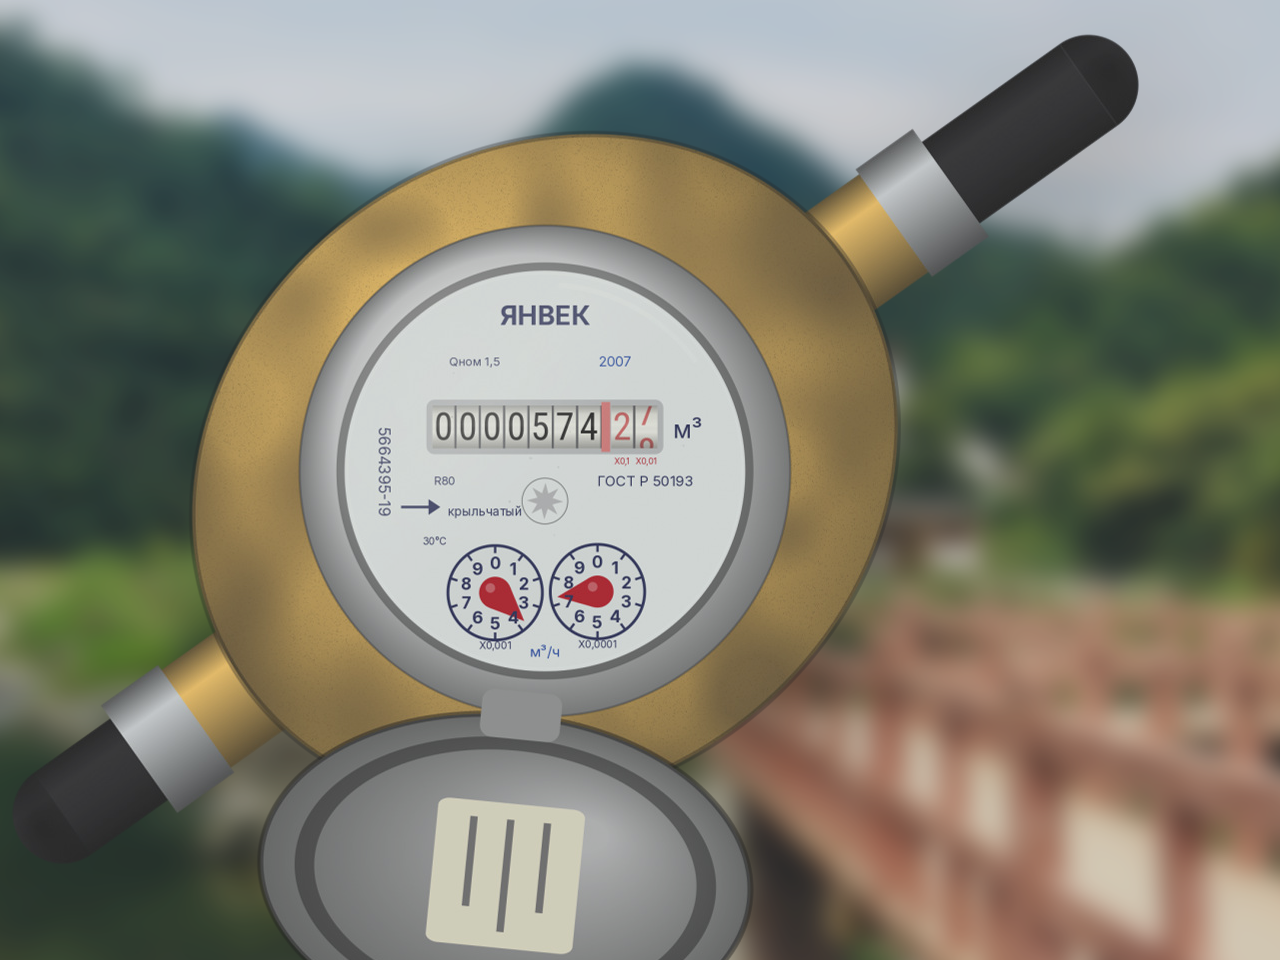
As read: value=574.2737 unit=m³
